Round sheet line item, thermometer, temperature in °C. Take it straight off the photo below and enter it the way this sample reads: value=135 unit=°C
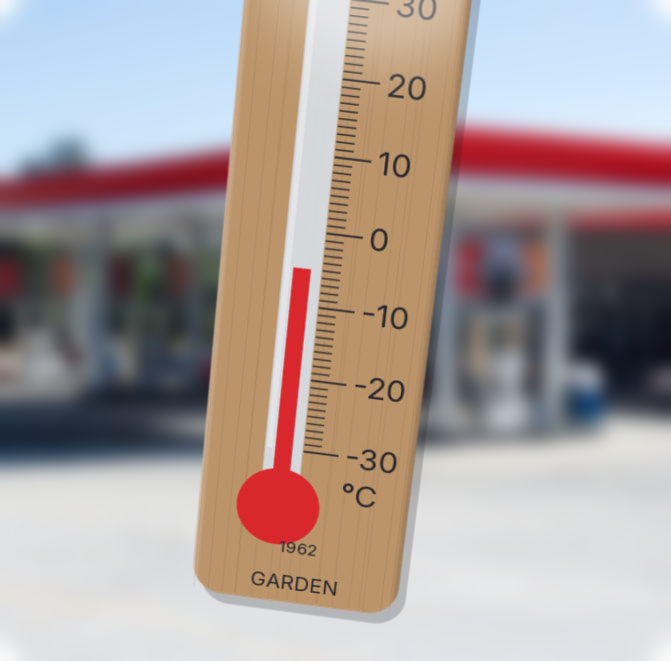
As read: value=-5 unit=°C
